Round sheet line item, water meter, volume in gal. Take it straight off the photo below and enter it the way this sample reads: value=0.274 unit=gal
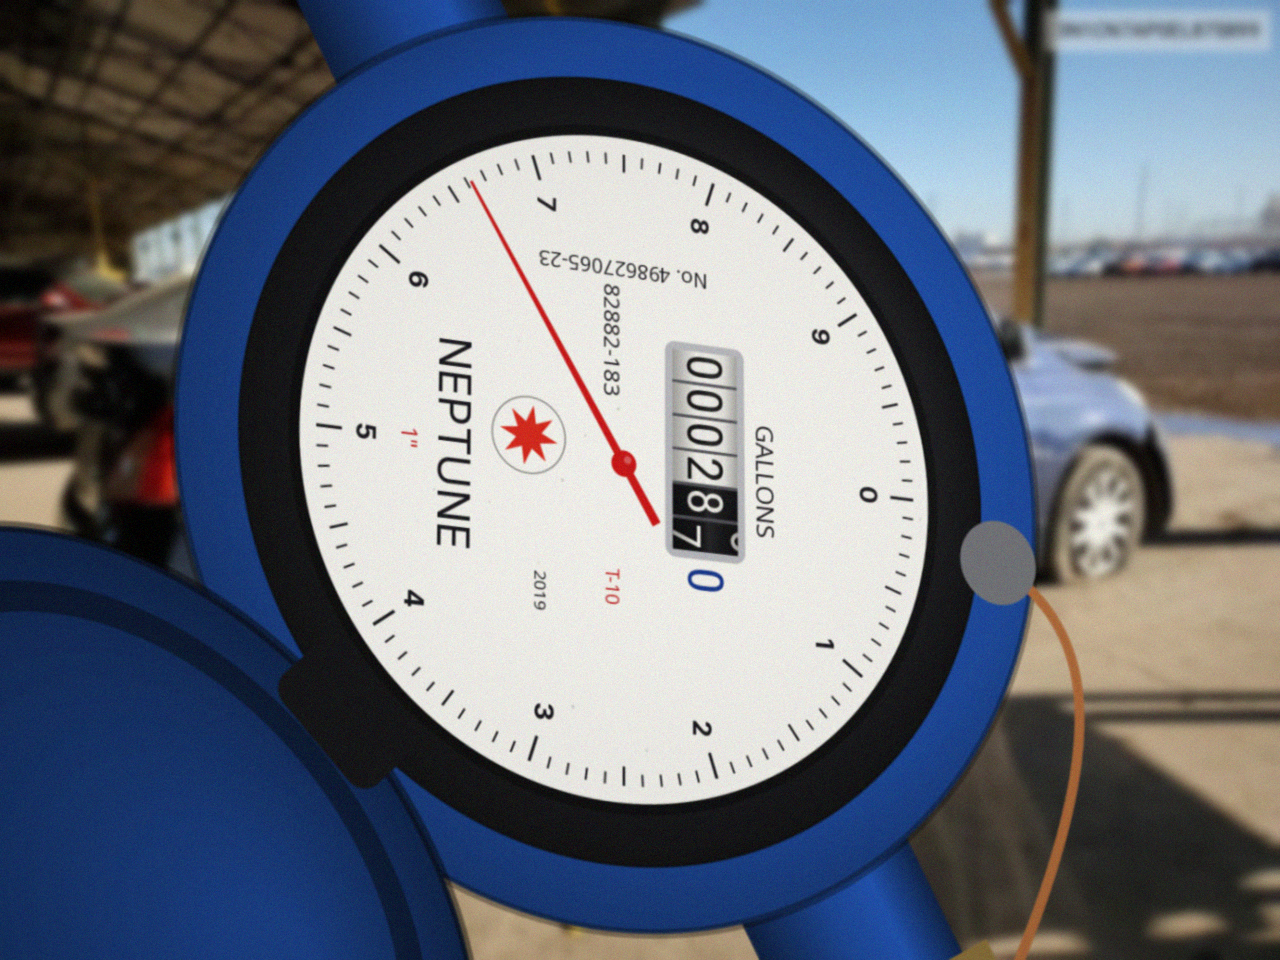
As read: value=2866.6 unit=gal
